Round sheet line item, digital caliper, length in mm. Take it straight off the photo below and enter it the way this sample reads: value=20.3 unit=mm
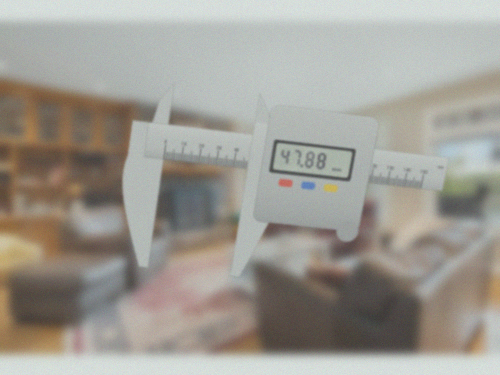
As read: value=47.88 unit=mm
